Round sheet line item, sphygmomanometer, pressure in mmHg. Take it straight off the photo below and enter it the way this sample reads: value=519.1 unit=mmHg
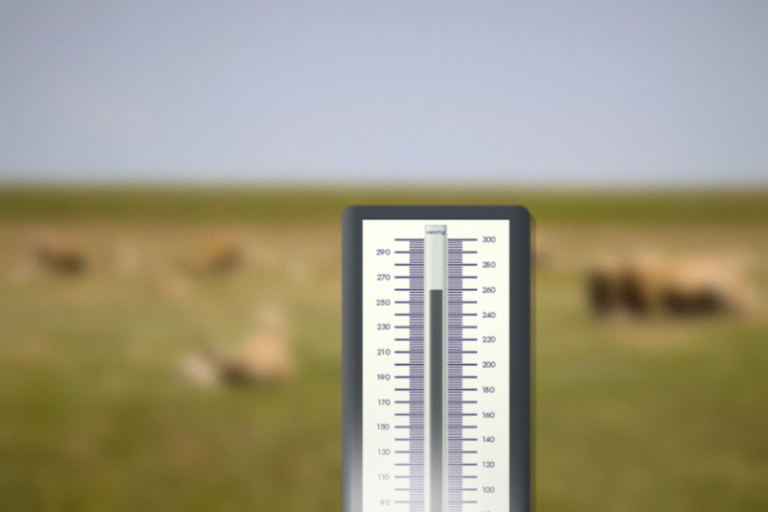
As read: value=260 unit=mmHg
